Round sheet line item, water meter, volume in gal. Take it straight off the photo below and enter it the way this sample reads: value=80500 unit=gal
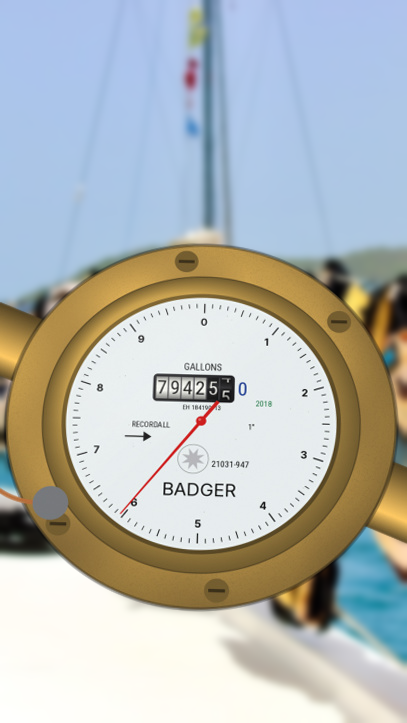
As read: value=7942546.0 unit=gal
